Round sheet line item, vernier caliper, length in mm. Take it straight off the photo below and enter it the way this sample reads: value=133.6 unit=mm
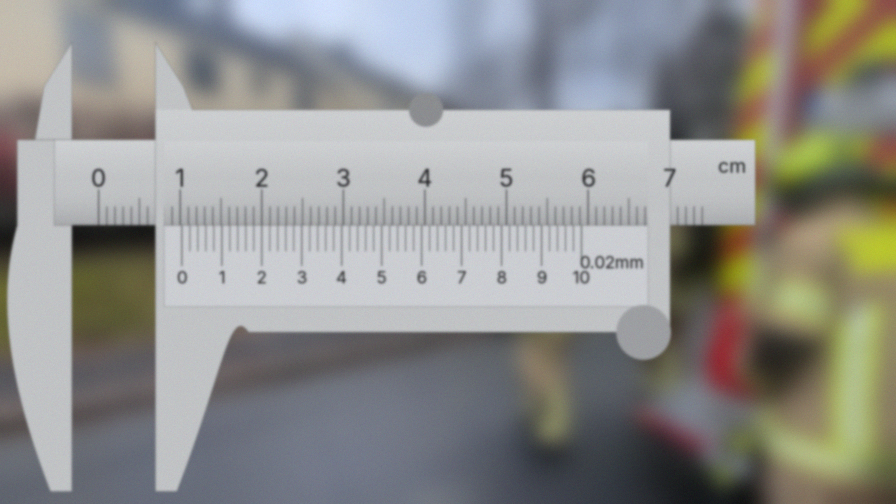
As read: value=10.2 unit=mm
